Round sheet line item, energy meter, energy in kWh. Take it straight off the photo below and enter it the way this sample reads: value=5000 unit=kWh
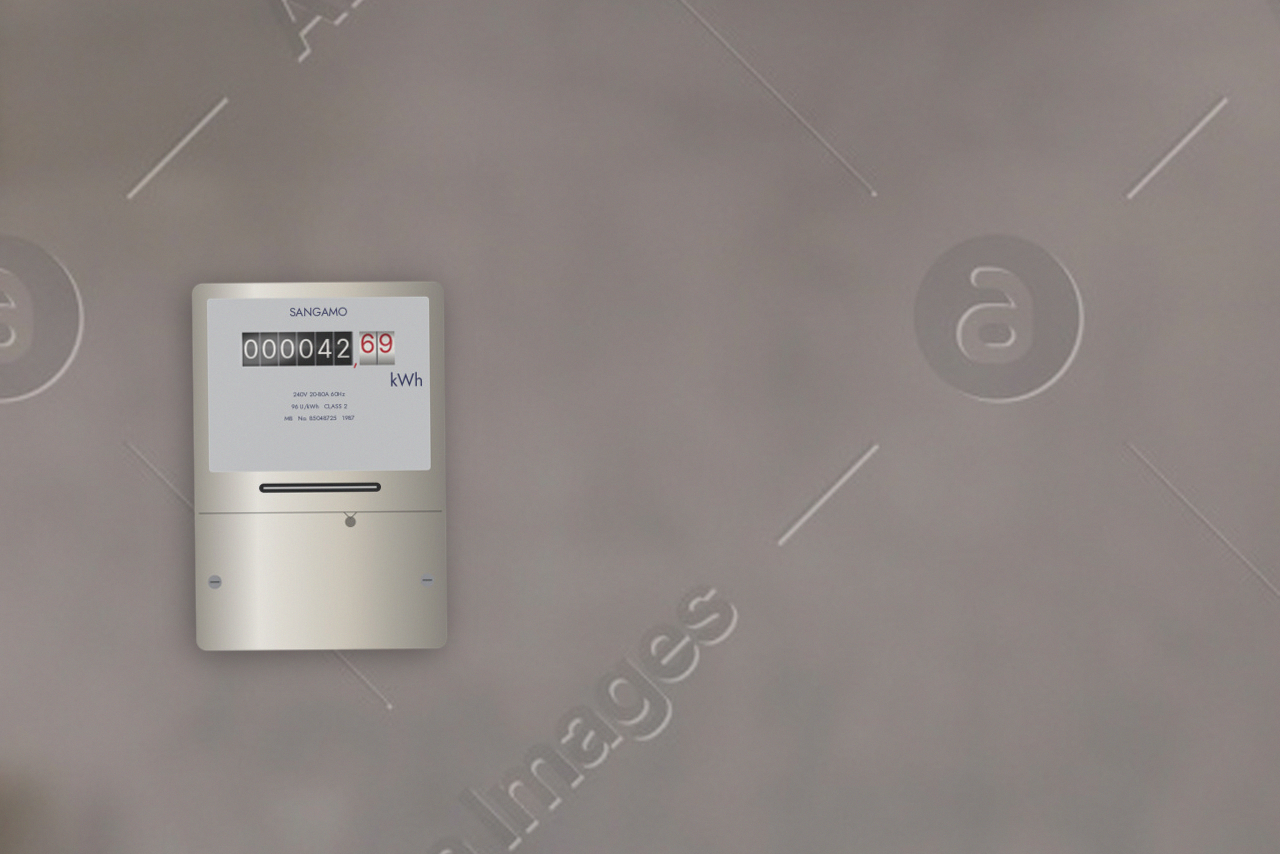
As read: value=42.69 unit=kWh
